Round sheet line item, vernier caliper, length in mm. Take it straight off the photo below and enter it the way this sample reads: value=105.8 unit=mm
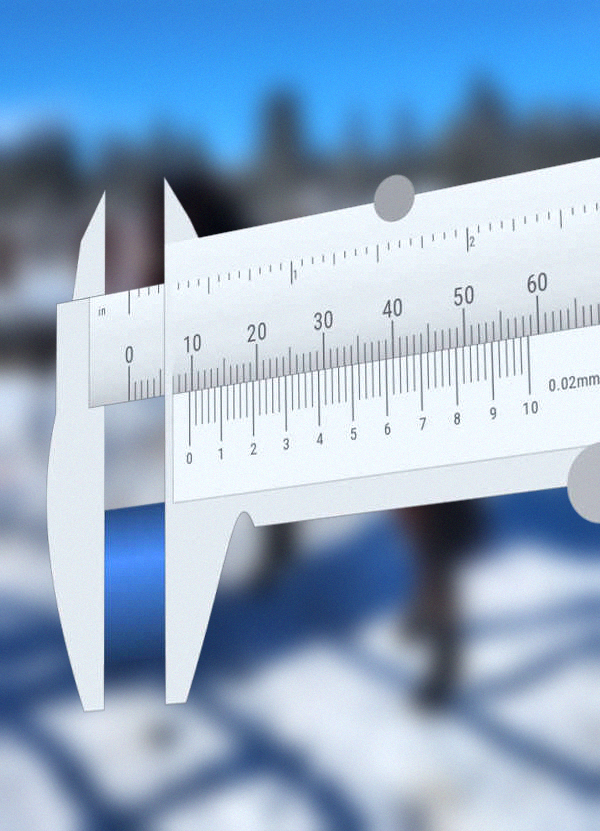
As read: value=9.6 unit=mm
